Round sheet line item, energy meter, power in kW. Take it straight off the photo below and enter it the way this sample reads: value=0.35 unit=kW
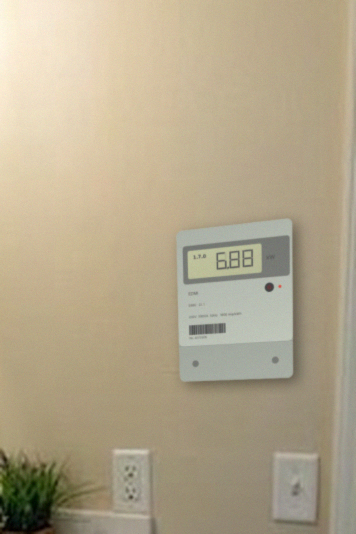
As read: value=6.88 unit=kW
